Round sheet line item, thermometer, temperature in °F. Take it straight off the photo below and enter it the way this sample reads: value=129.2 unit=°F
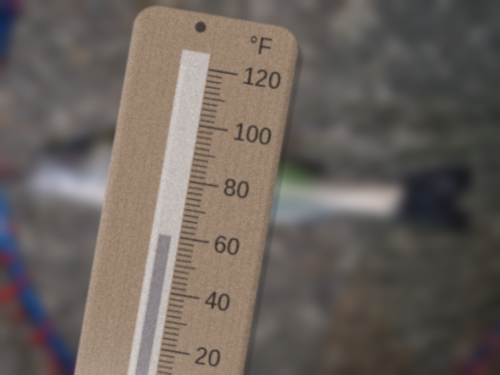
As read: value=60 unit=°F
